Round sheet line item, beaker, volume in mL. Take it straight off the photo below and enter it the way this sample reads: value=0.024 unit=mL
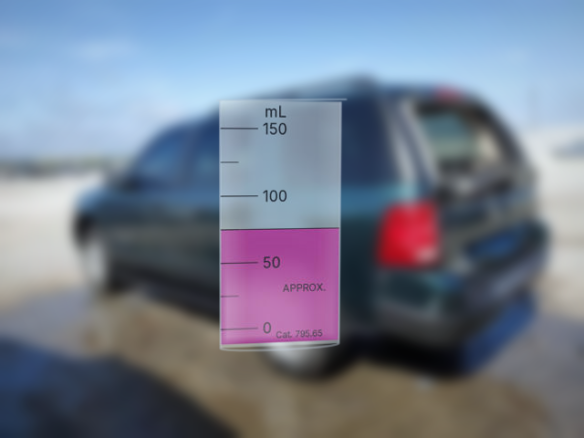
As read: value=75 unit=mL
